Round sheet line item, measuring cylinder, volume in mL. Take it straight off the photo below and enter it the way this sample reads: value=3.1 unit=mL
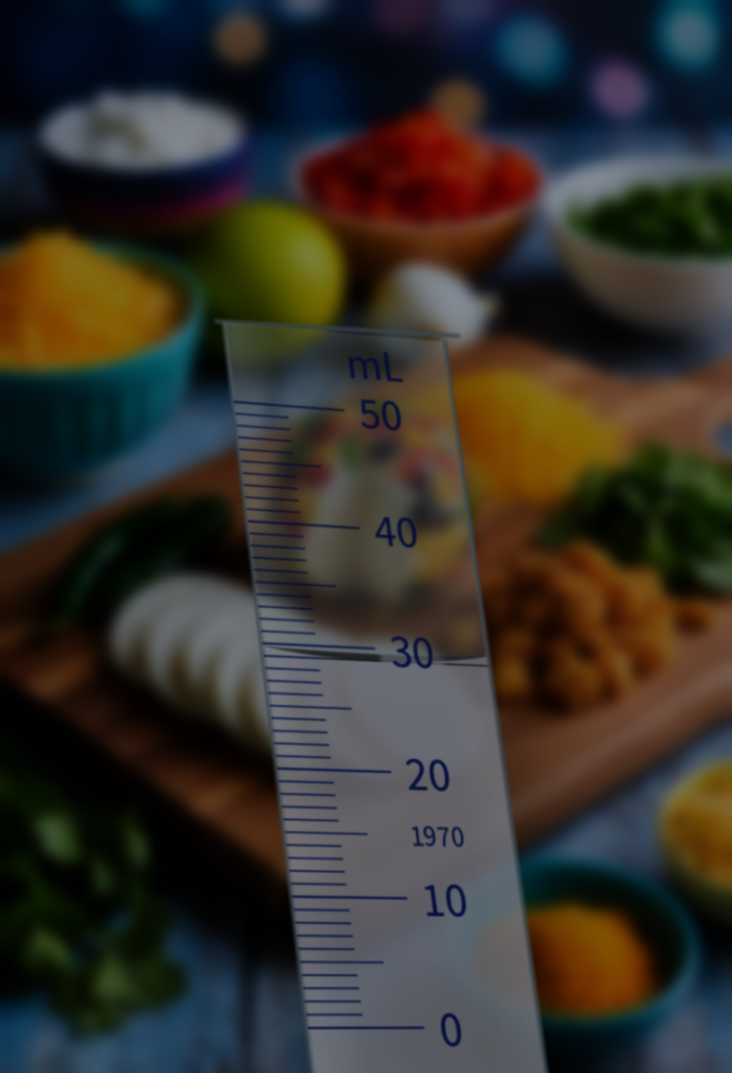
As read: value=29 unit=mL
